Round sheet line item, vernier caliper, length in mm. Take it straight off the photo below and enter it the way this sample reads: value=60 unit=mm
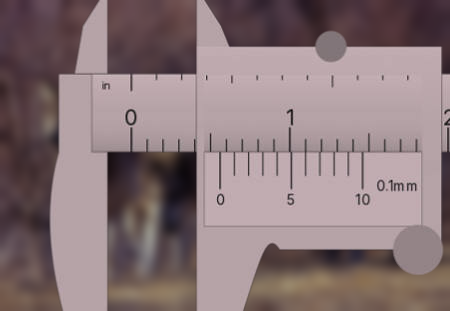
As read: value=5.6 unit=mm
